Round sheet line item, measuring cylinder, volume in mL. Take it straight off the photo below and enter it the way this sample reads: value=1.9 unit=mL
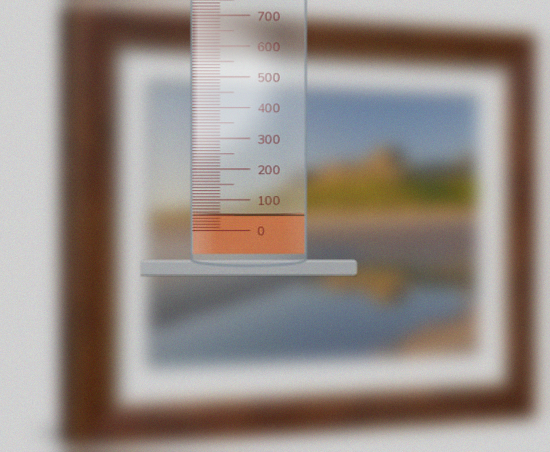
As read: value=50 unit=mL
